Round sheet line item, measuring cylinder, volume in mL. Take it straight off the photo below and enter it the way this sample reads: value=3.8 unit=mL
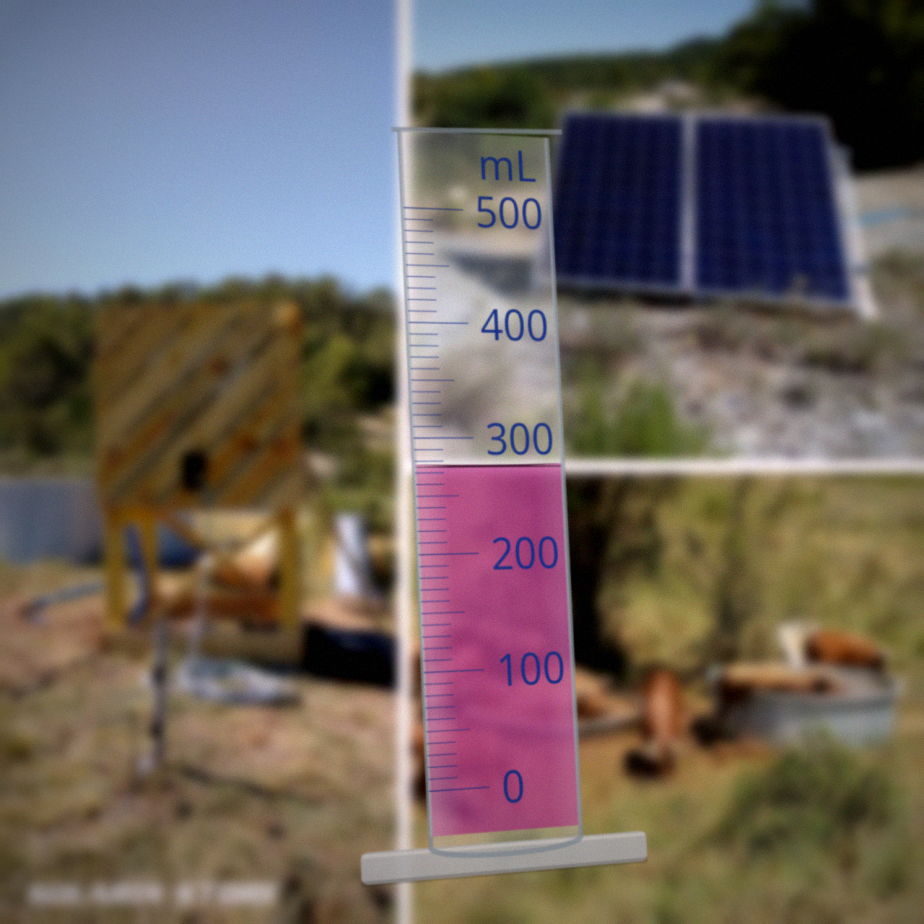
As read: value=275 unit=mL
